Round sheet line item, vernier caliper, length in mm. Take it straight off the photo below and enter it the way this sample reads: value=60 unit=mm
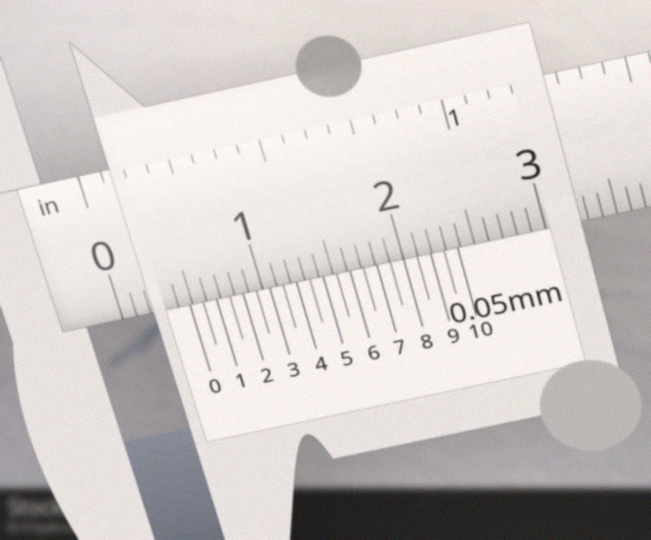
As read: value=4.8 unit=mm
